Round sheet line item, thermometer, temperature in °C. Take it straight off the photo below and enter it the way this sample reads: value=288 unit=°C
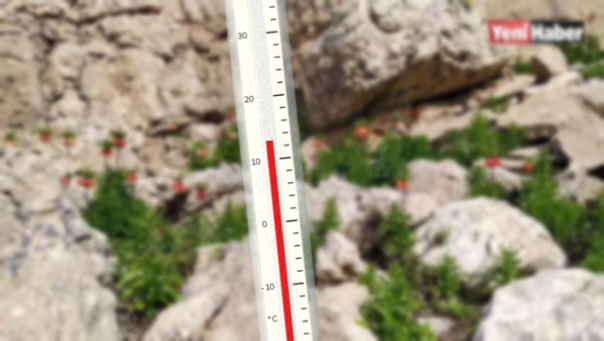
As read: value=13 unit=°C
